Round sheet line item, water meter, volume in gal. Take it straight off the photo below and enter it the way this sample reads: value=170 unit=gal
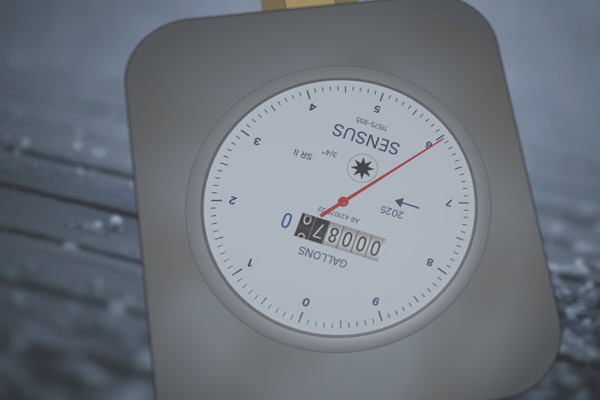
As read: value=8786.0 unit=gal
